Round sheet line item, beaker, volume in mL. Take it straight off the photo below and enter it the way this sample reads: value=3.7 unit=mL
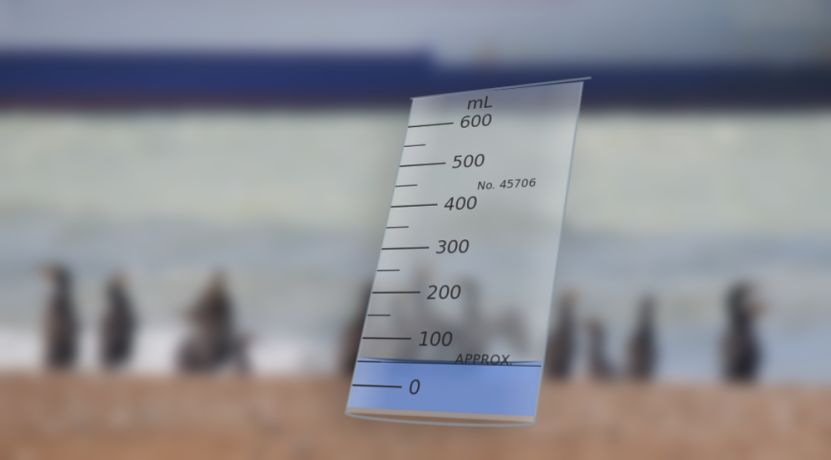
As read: value=50 unit=mL
